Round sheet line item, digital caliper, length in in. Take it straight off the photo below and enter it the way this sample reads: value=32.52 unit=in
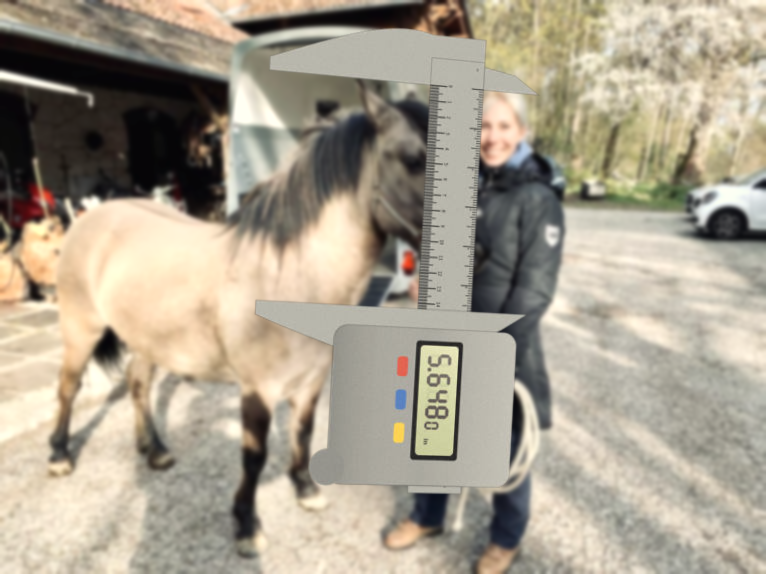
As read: value=5.6480 unit=in
